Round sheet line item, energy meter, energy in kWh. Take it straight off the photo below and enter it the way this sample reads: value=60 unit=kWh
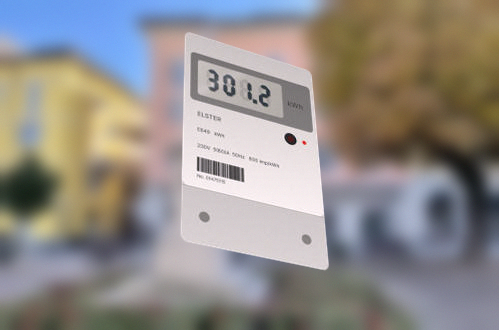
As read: value=301.2 unit=kWh
